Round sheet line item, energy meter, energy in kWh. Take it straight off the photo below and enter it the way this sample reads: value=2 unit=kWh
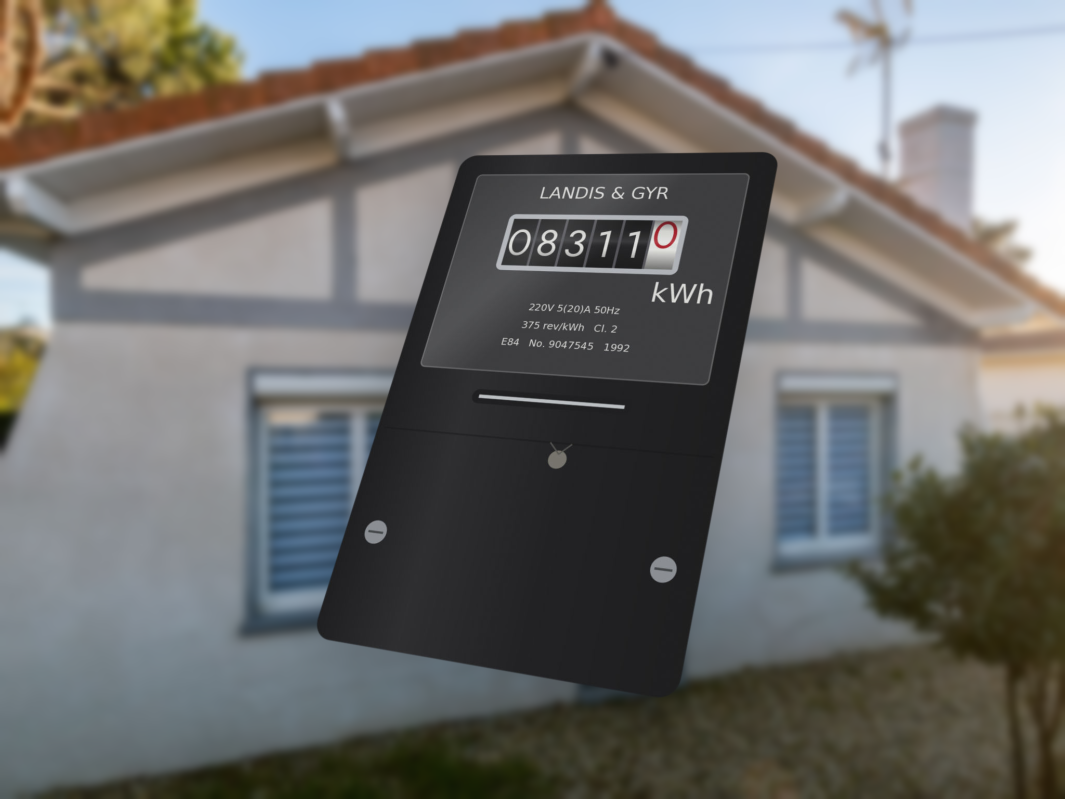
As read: value=8311.0 unit=kWh
